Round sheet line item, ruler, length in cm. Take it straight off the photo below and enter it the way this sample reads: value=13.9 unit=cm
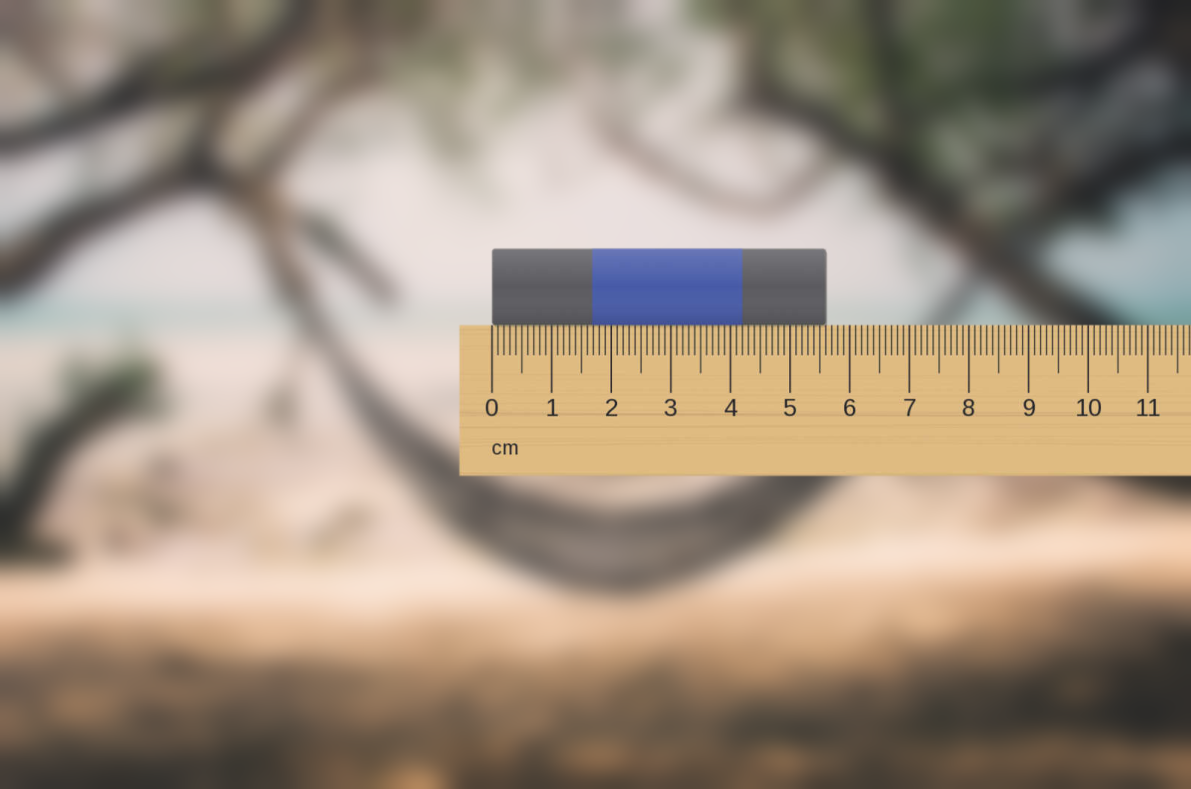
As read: value=5.6 unit=cm
